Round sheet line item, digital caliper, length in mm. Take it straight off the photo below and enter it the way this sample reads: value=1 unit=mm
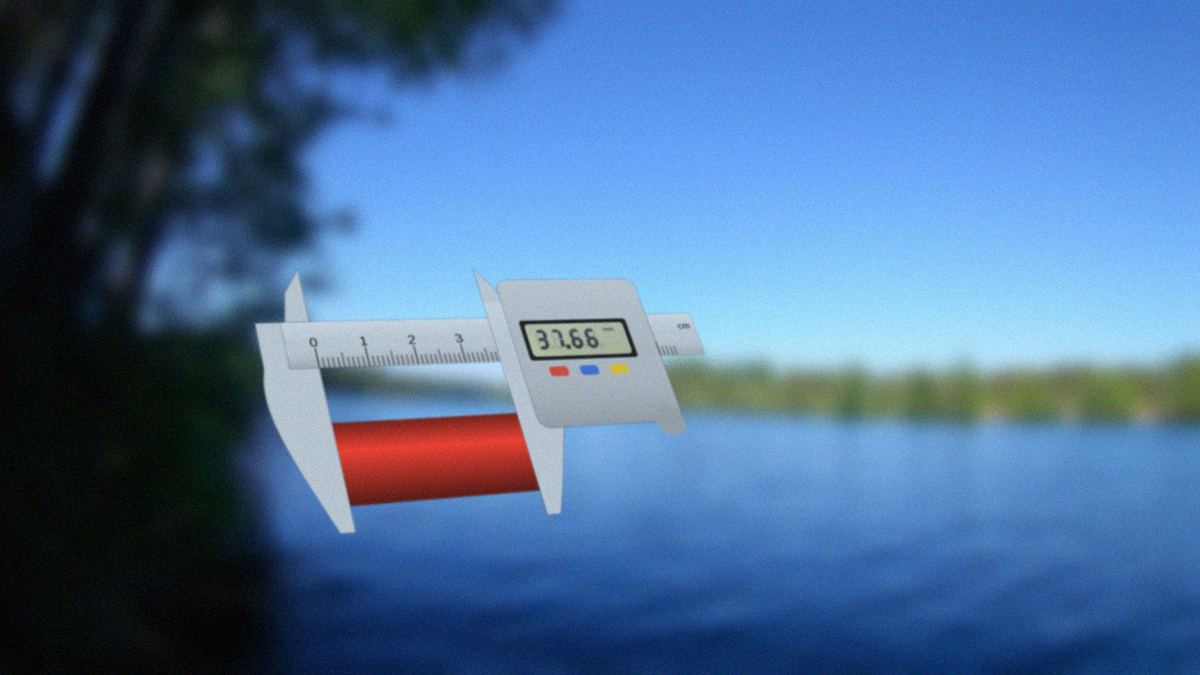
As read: value=37.66 unit=mm
